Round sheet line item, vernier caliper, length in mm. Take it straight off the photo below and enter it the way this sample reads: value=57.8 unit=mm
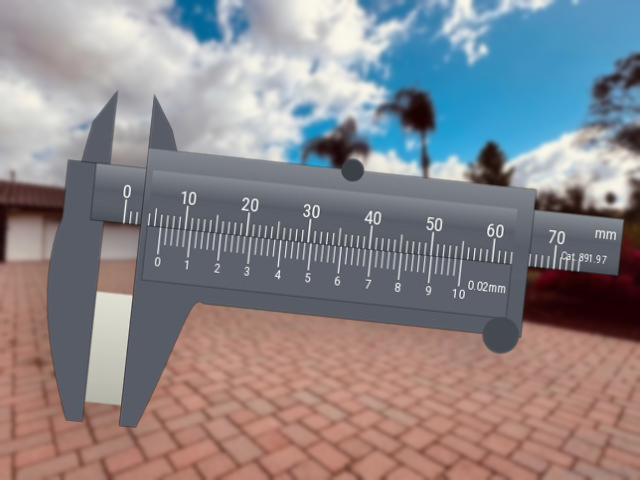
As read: value=6.0 unit=mm
